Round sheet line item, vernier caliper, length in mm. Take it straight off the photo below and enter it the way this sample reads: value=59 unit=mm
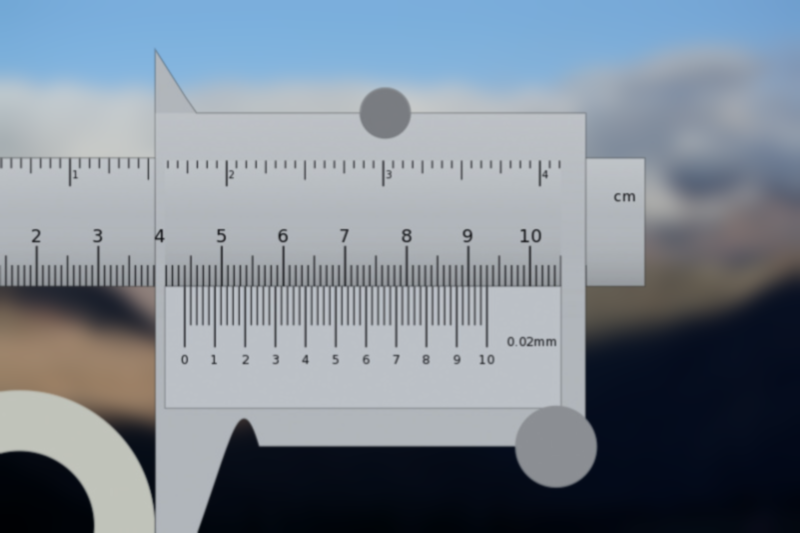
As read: value=44.0 unit=mm
